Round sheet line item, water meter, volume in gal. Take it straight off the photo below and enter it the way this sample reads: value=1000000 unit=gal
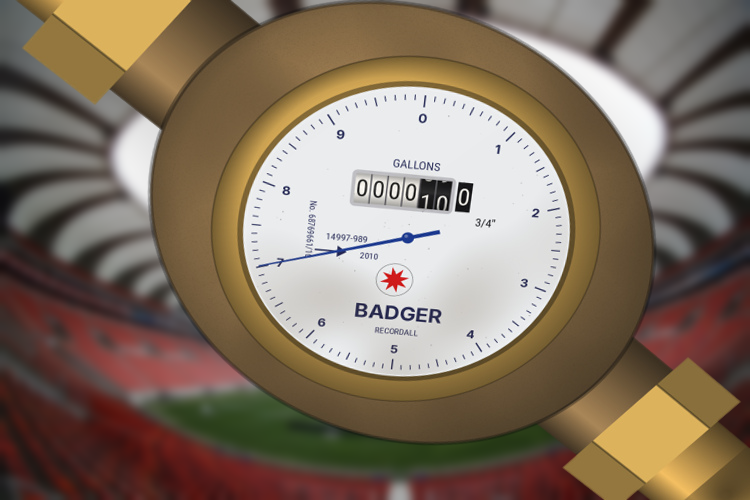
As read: value=97.0 unit=gal
